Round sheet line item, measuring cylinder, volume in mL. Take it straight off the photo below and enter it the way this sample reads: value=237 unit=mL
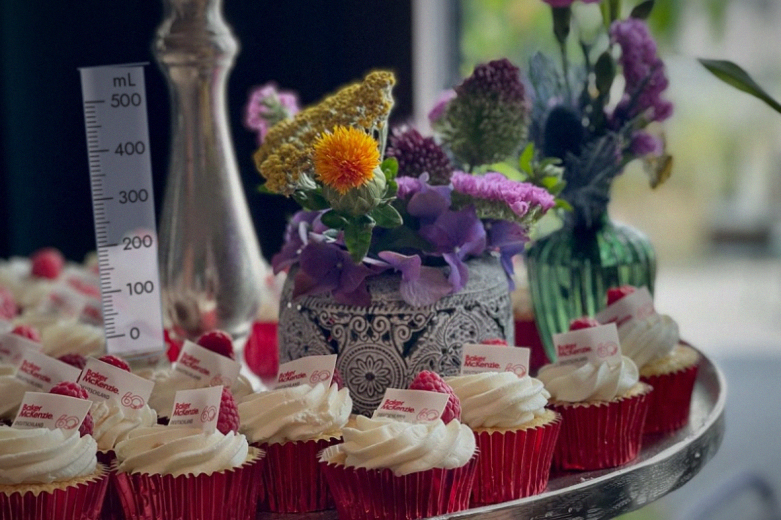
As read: value=200 unit=mL
